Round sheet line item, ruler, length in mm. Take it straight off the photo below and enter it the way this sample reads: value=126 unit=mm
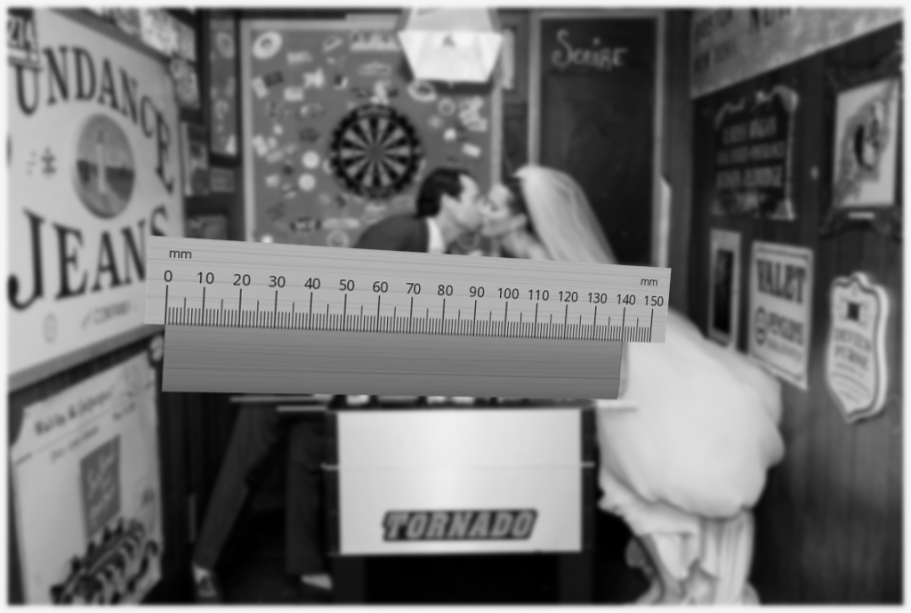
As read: value=140 unit=mm
